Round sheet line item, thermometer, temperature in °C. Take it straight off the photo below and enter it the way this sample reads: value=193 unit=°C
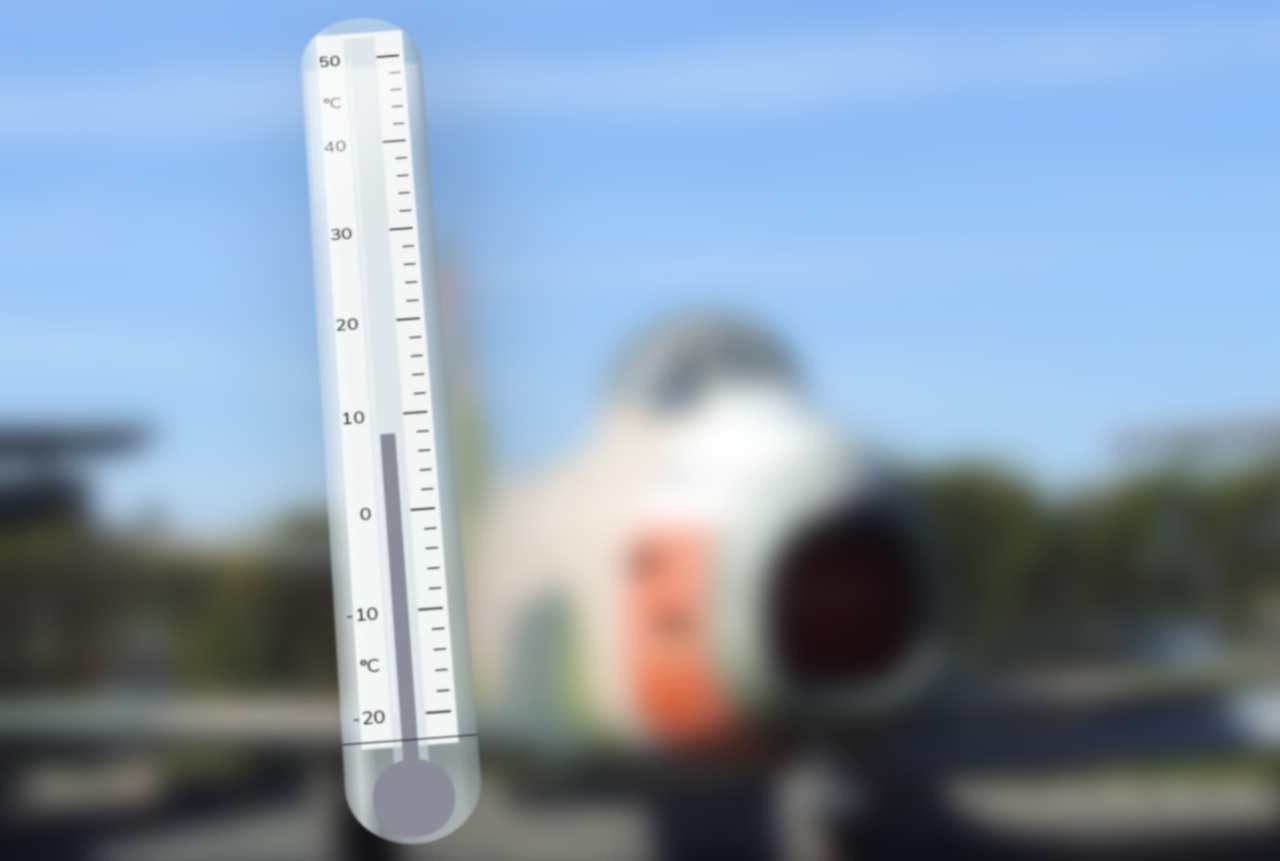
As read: value=8 unit=°C
